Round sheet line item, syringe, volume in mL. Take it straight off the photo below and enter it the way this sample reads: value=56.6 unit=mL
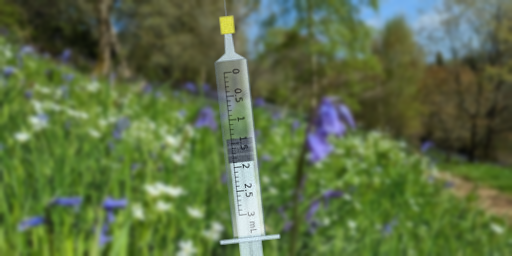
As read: value=1.4 unit=mL
